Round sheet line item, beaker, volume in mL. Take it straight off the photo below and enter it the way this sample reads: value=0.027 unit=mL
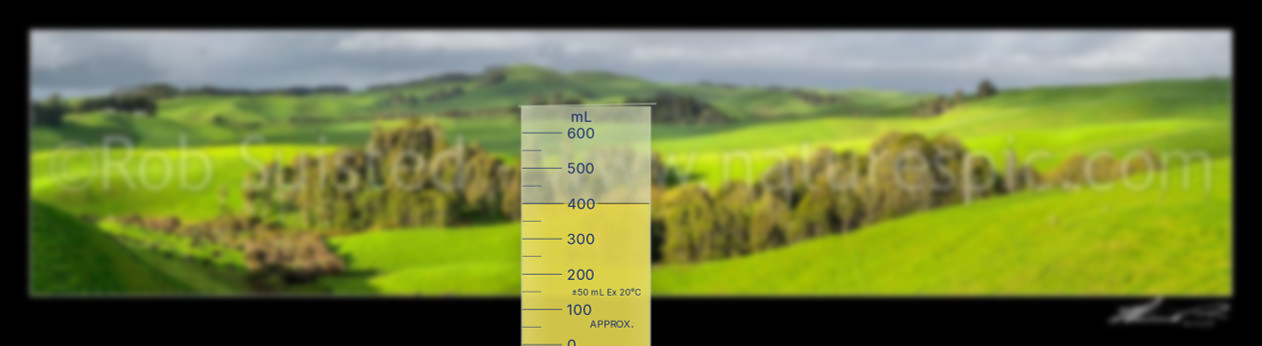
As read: value=400 unit=mL
